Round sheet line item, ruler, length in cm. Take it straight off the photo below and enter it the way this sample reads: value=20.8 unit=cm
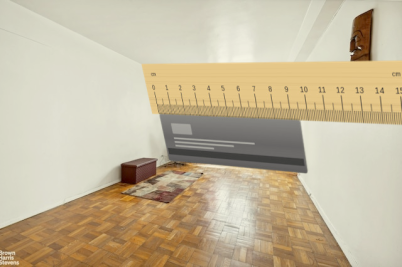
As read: value=9.5 unit=cm
